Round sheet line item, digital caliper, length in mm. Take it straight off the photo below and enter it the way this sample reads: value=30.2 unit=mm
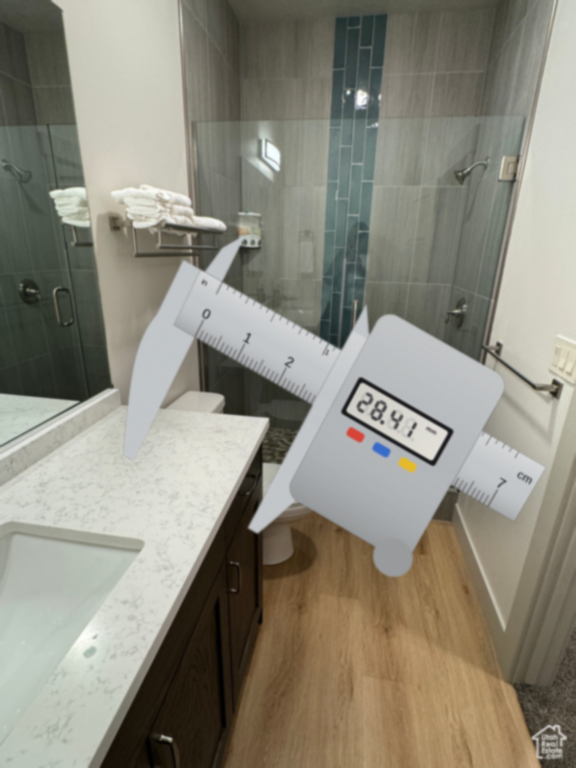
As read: value=28.41 unit=mm
